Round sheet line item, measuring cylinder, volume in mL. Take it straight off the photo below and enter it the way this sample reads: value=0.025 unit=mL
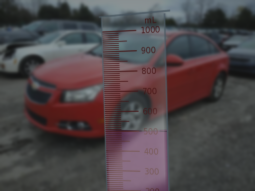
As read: value=500 unit=mL
